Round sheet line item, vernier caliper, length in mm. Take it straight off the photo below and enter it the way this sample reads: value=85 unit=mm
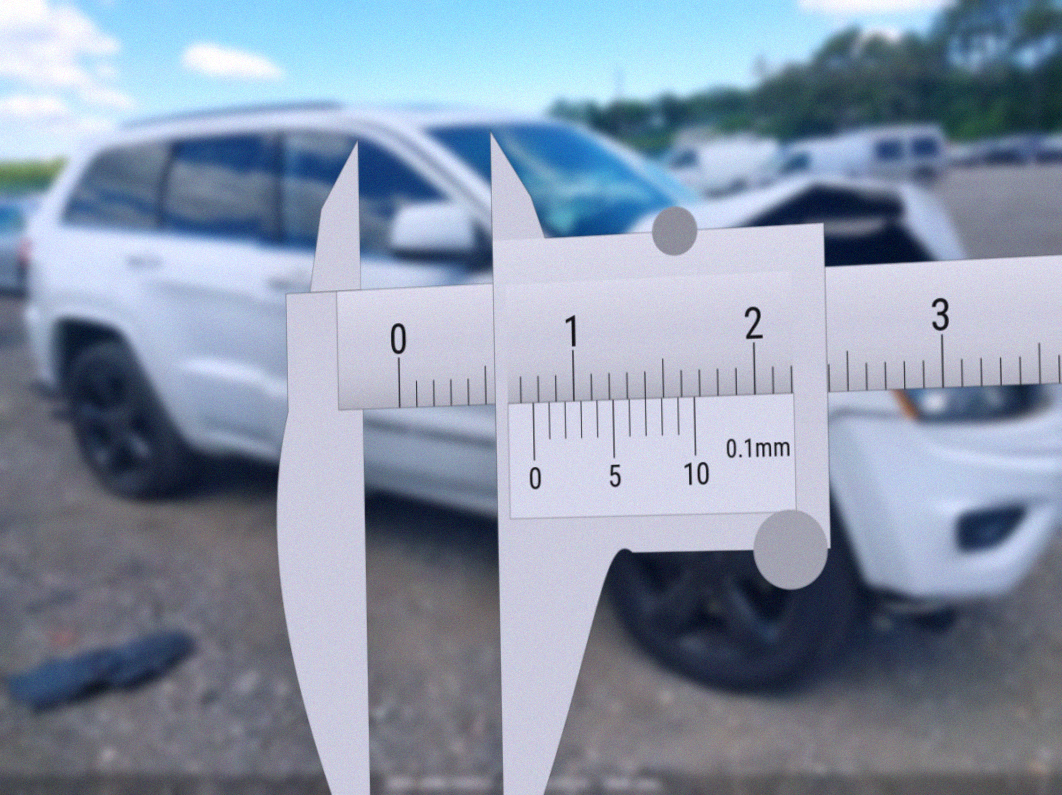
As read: value=7.7 unit=mm
